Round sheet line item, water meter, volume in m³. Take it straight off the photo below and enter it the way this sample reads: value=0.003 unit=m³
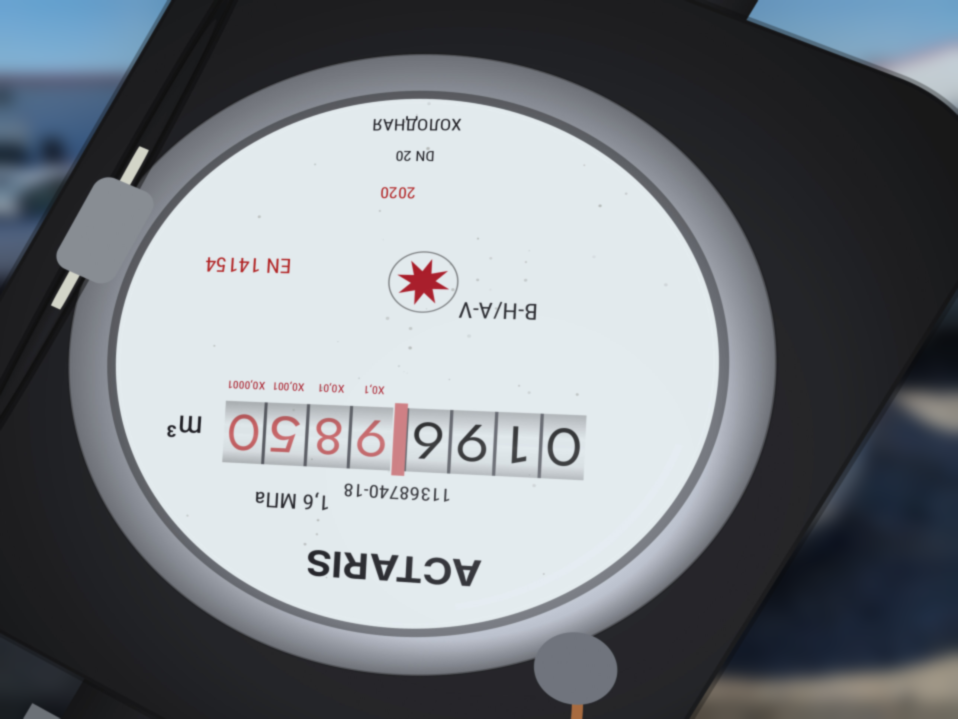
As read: value=196.9850 unit=m³
